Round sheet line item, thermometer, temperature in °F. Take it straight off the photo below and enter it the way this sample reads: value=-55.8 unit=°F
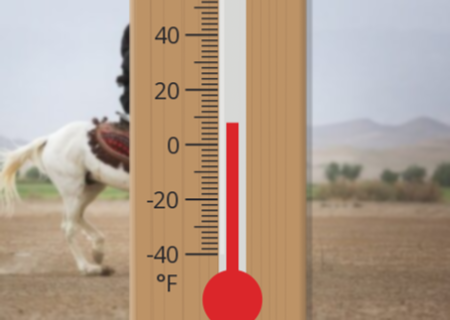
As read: value=8 unit=°F
